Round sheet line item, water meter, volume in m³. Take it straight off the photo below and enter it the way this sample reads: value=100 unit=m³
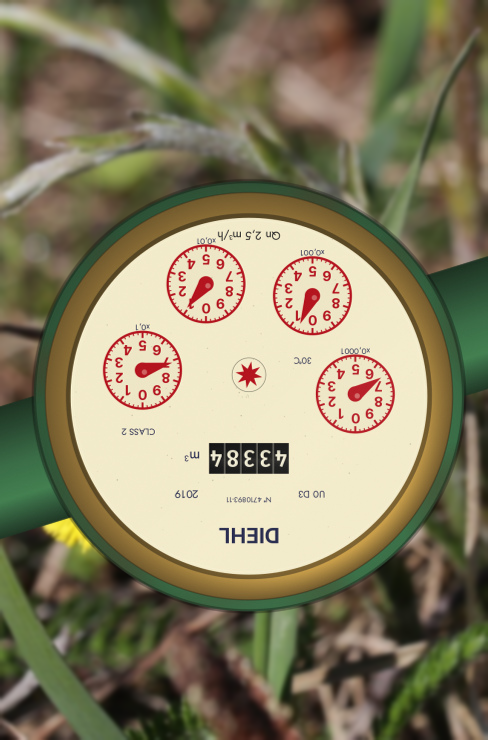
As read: value=43384.7106 unit=m³
